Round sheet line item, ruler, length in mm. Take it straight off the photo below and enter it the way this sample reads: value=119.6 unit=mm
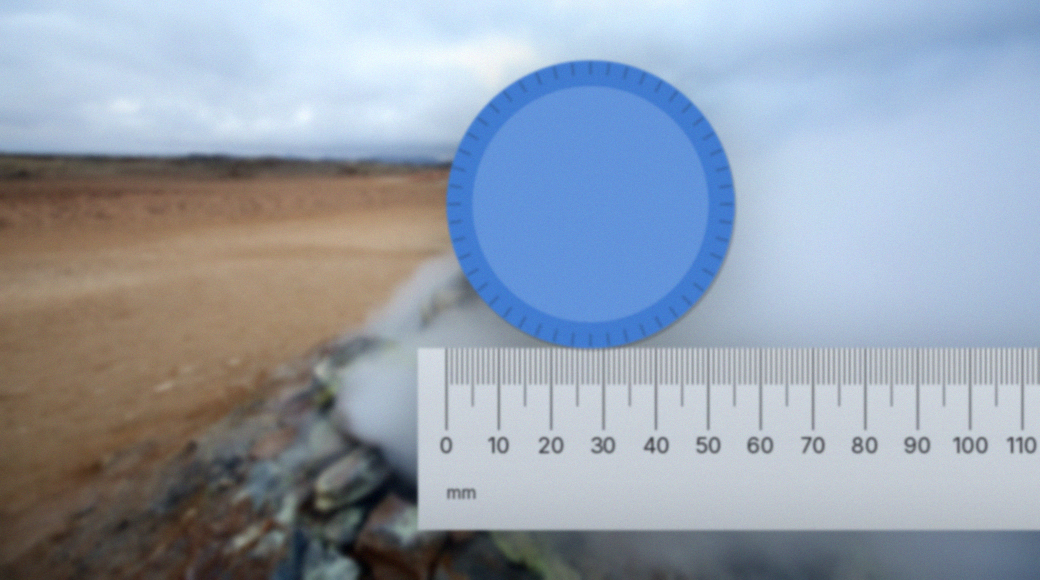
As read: value=55 unit=mm
